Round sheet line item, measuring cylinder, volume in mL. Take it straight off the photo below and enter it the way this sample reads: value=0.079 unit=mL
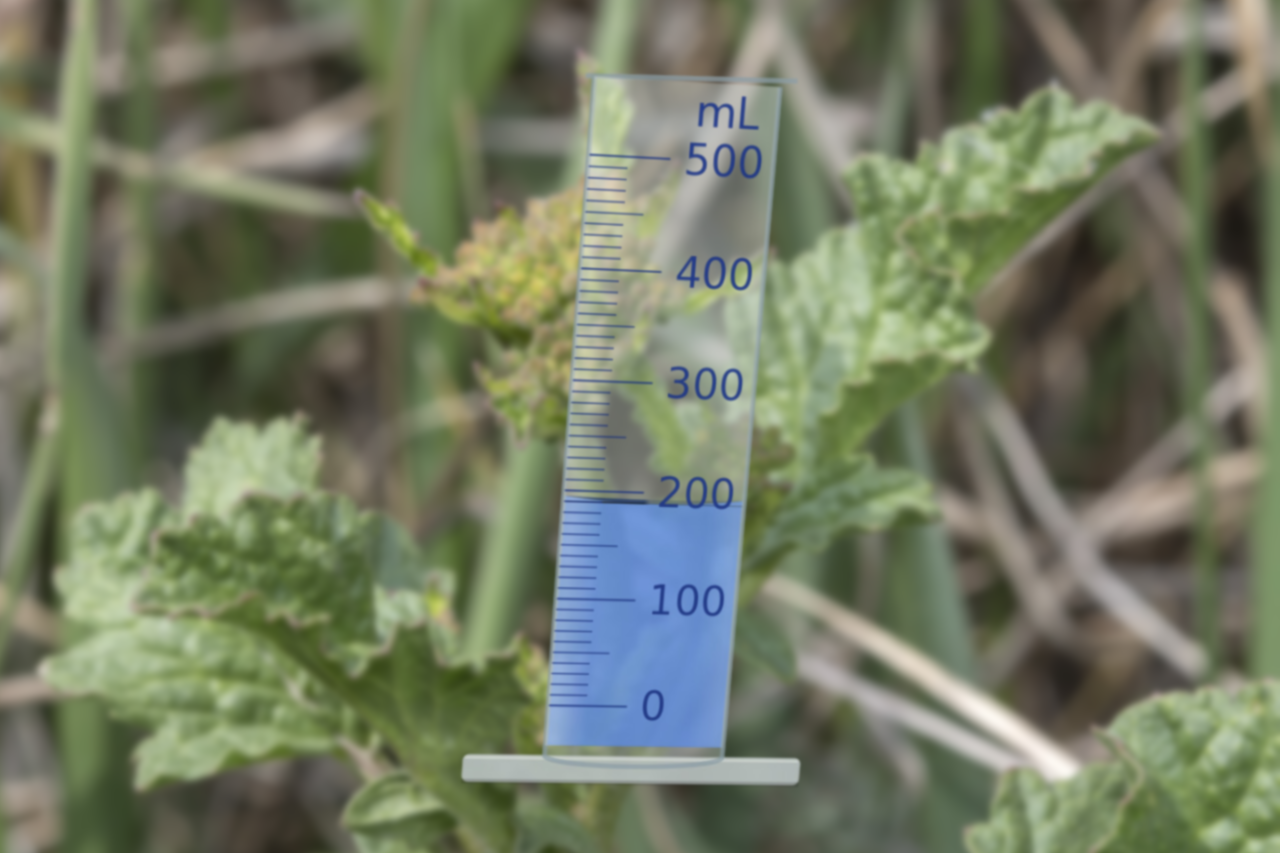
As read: value=190 unit=mL
